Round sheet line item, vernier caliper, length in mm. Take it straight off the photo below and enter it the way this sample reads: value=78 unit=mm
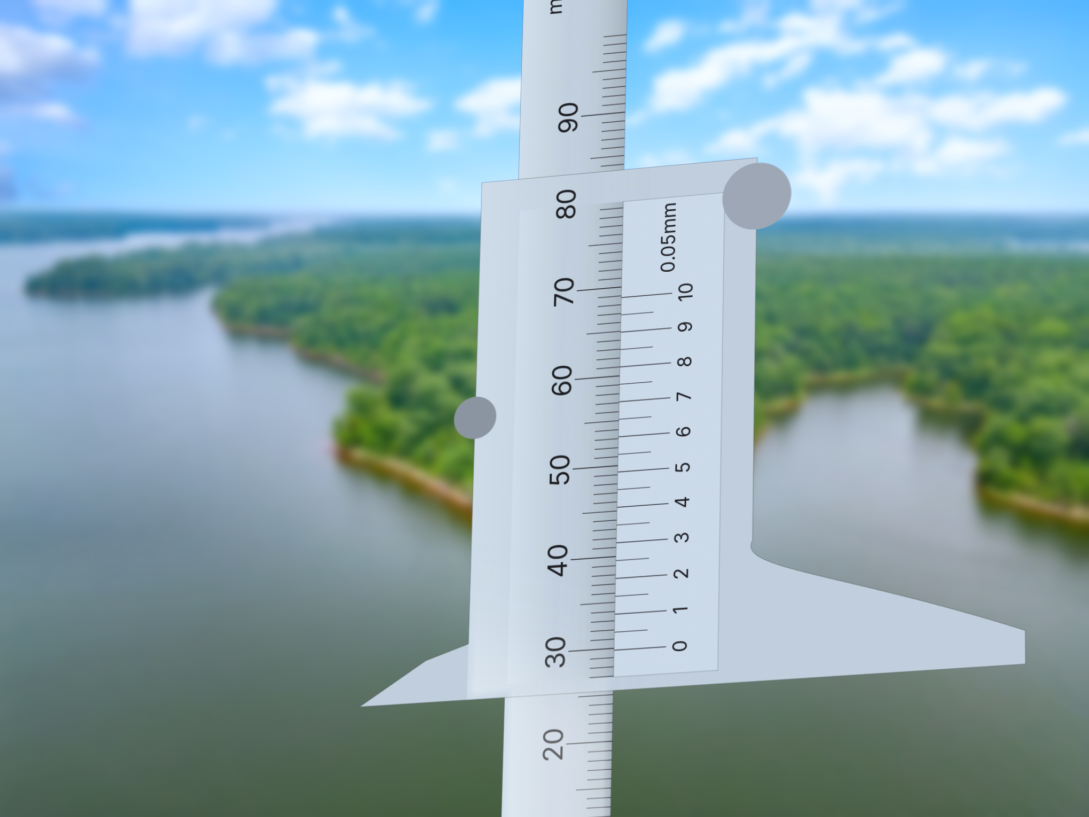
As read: value=29.8 unit=mm
